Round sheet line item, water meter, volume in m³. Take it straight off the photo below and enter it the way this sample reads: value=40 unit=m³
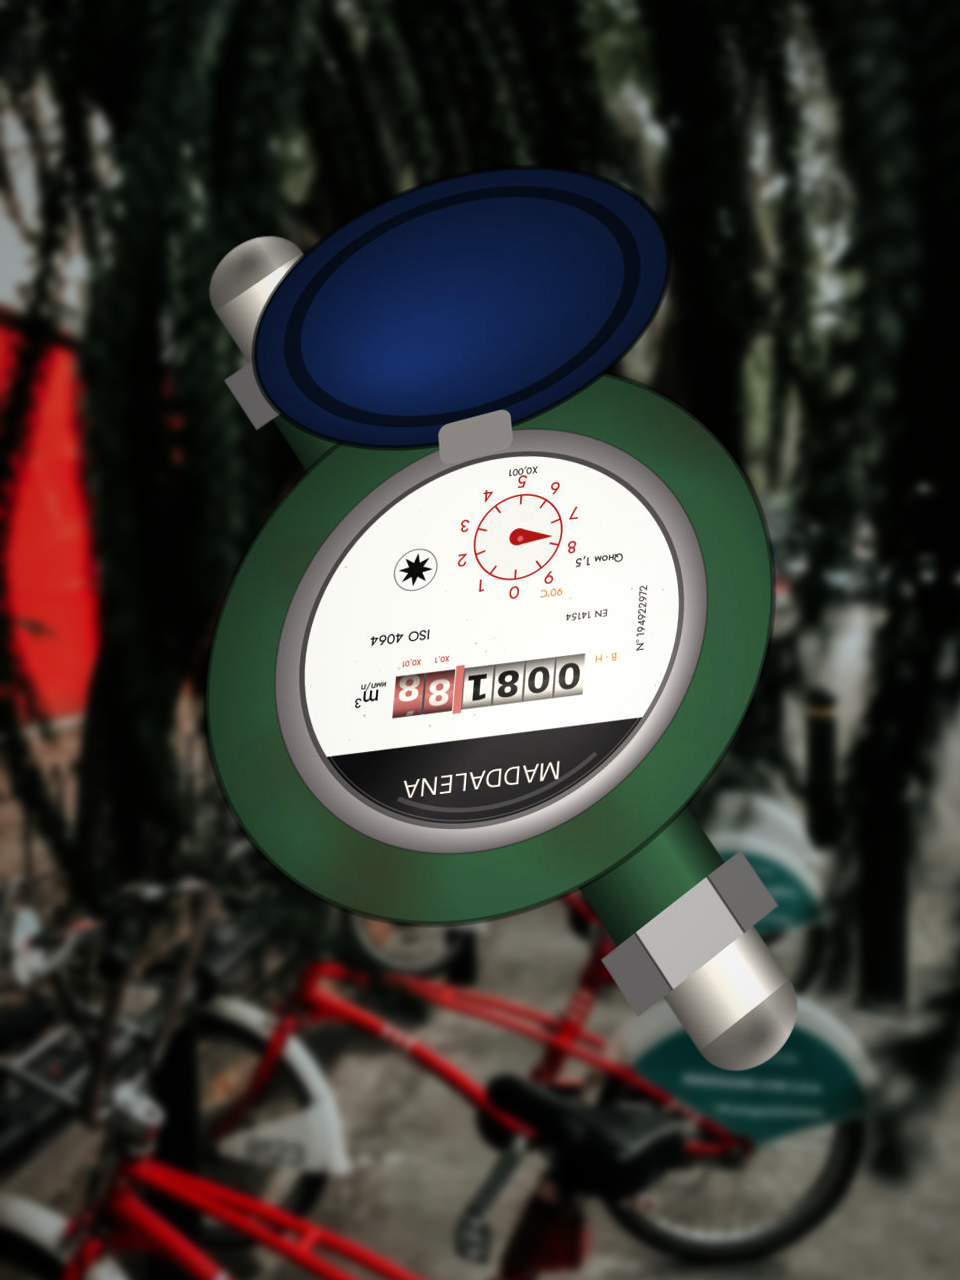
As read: value=81.877 unit=m³
